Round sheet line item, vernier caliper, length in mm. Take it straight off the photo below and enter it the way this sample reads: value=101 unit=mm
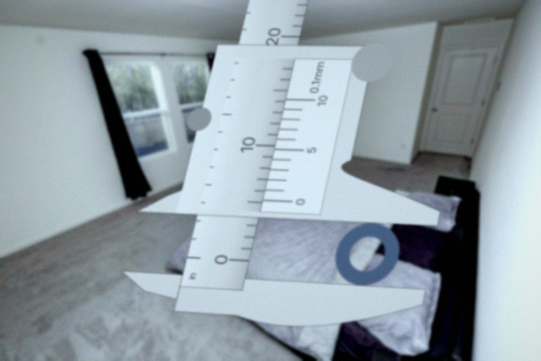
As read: value=5.2 unit=mm
